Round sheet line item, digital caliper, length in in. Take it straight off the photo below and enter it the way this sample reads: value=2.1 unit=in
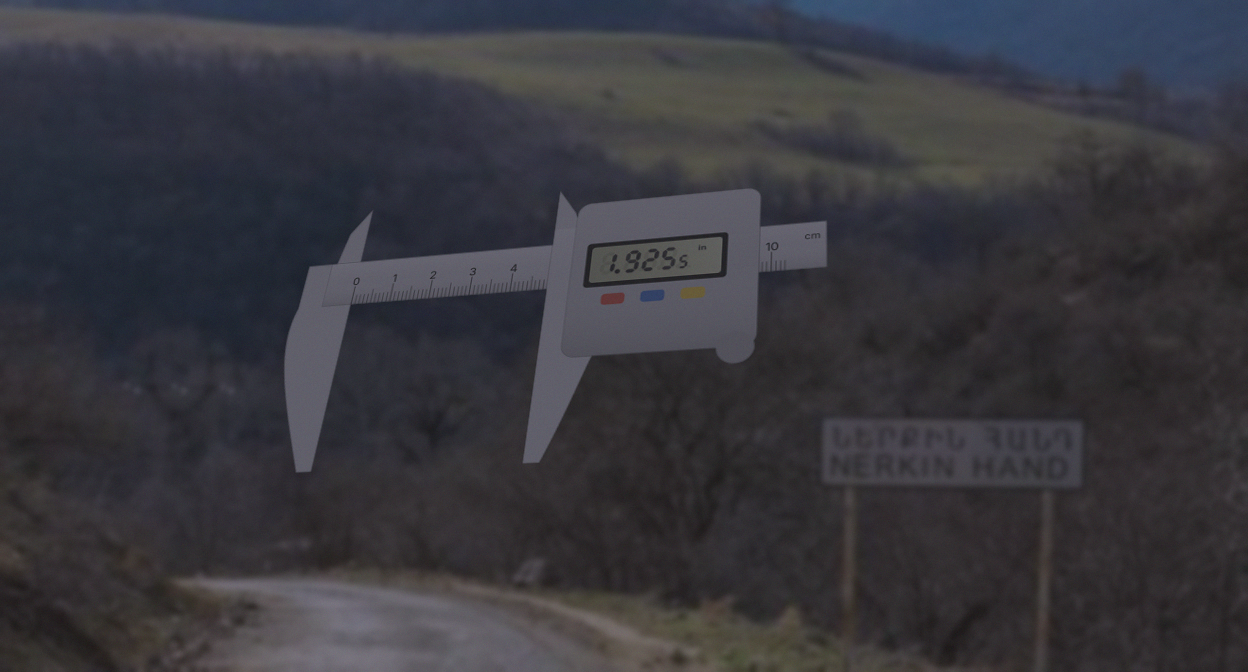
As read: value=1.9255 unit=in
